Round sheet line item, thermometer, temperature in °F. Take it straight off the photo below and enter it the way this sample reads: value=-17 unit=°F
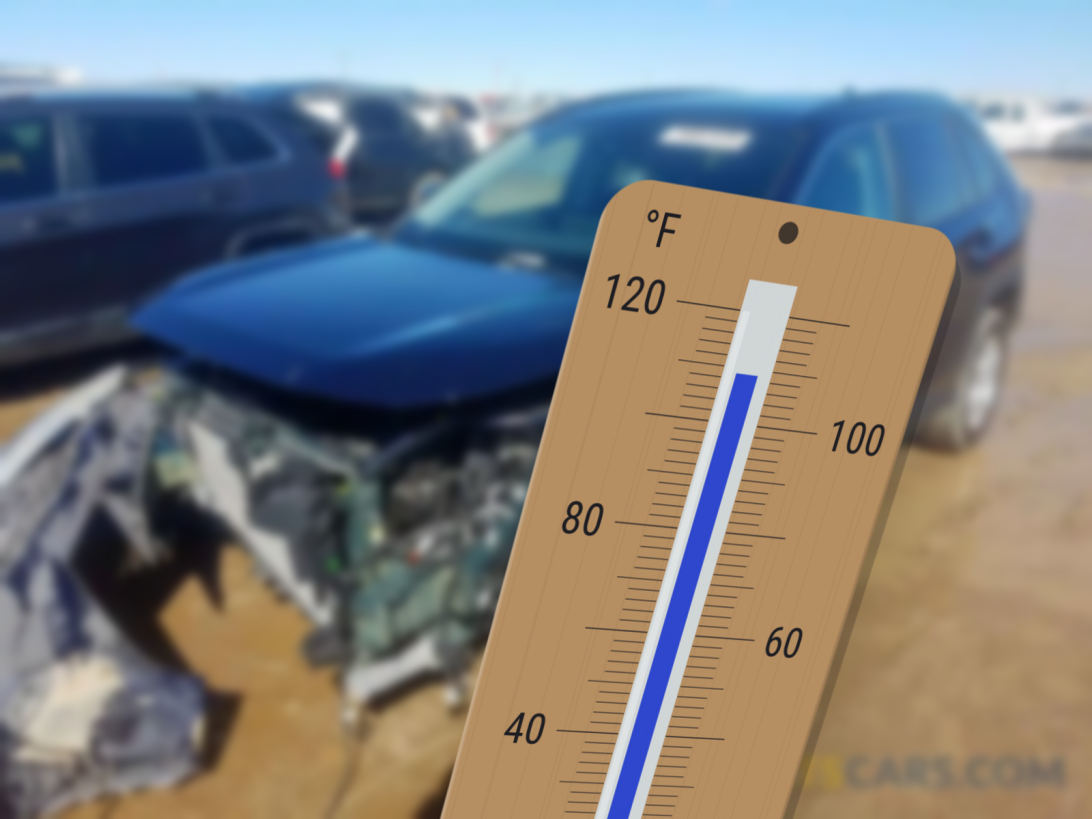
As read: value=109 unit=°F
